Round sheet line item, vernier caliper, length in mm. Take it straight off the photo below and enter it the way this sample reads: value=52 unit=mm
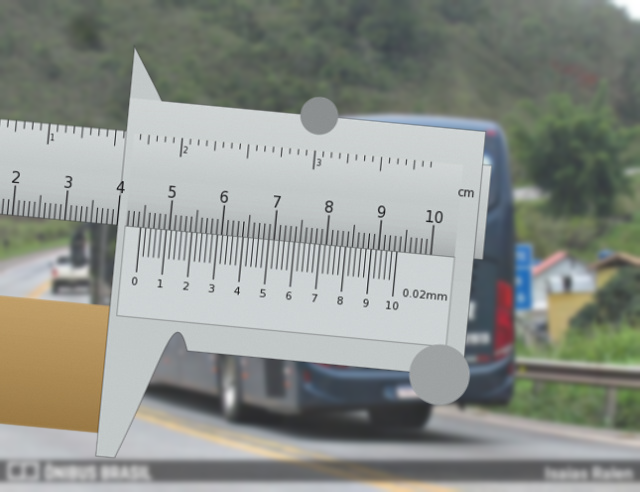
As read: value=44.5 unit=mm
